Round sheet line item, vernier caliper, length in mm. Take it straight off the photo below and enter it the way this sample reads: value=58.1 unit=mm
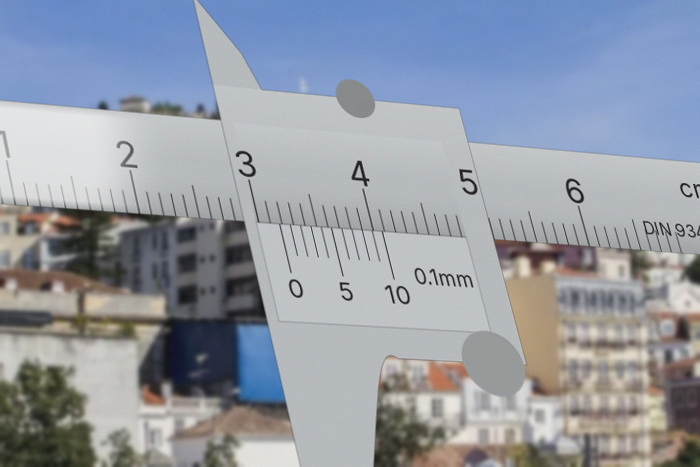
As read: value=31.8 unit=mm
